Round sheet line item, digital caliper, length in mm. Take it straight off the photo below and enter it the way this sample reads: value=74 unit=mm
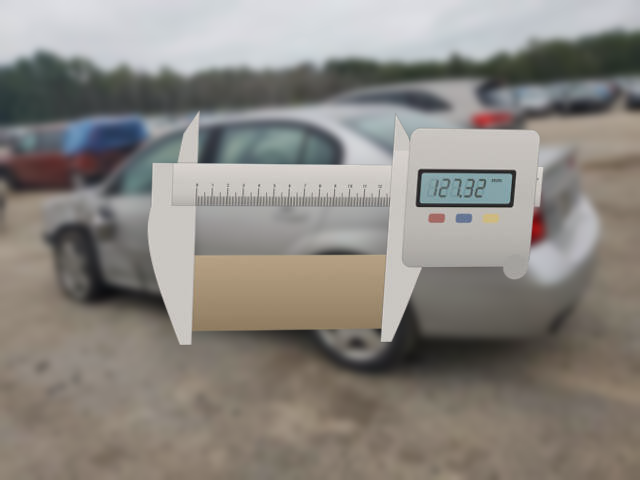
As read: value=127.32 unit=mm
